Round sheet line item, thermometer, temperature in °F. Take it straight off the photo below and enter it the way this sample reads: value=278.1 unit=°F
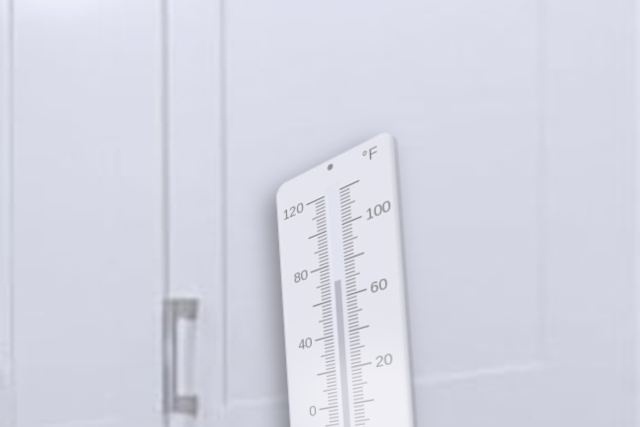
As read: value=70 unit=°F
